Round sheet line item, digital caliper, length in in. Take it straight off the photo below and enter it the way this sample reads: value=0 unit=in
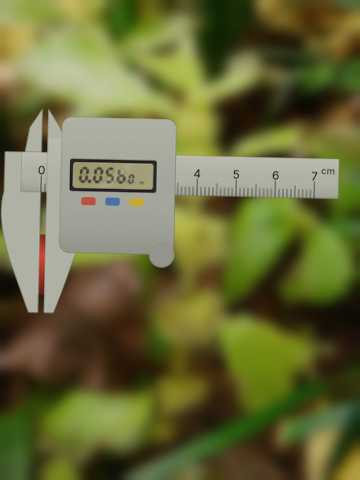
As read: value=0.0560 unit=in
